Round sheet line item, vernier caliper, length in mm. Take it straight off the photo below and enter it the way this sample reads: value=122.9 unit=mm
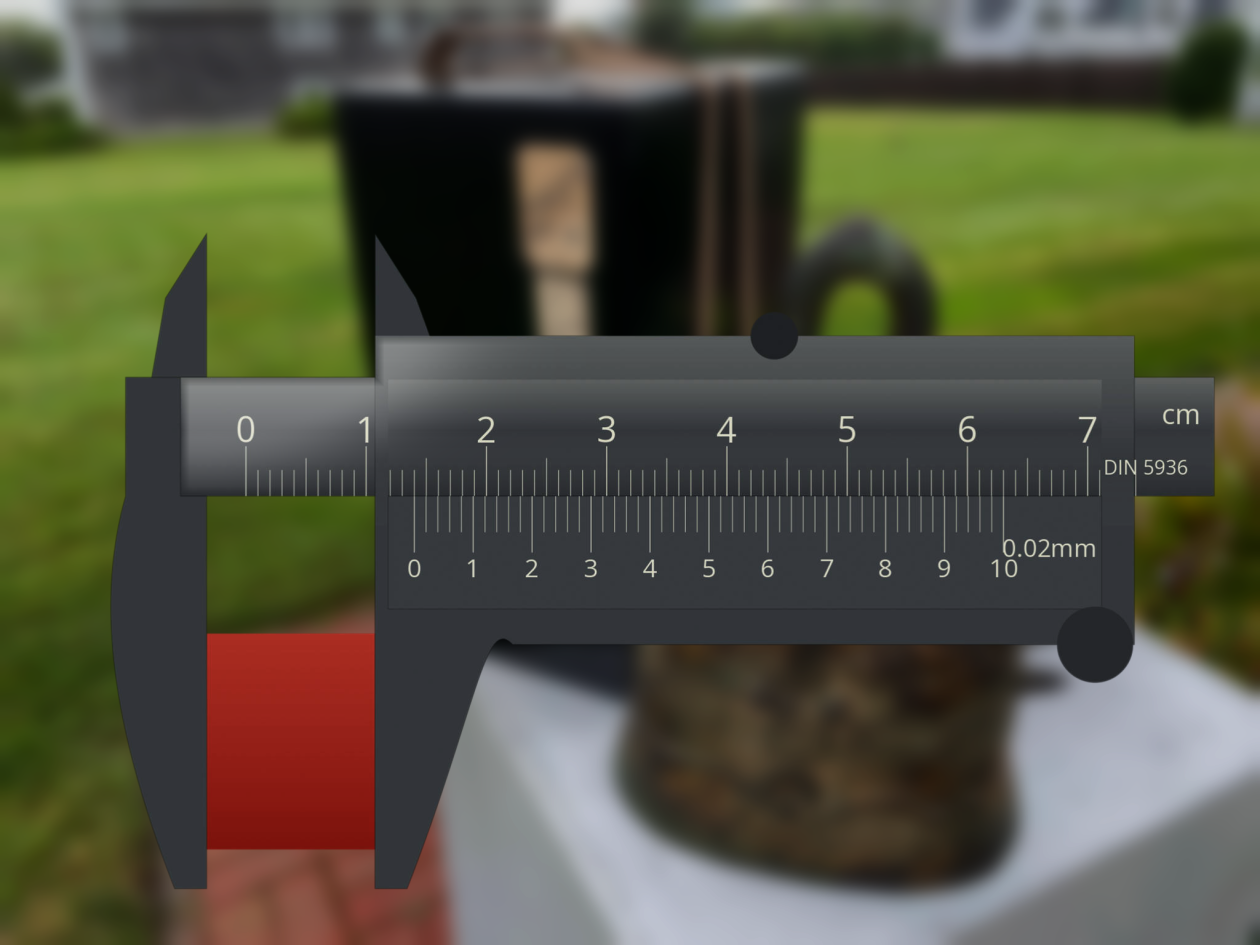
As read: value=14.0 unit=mm
